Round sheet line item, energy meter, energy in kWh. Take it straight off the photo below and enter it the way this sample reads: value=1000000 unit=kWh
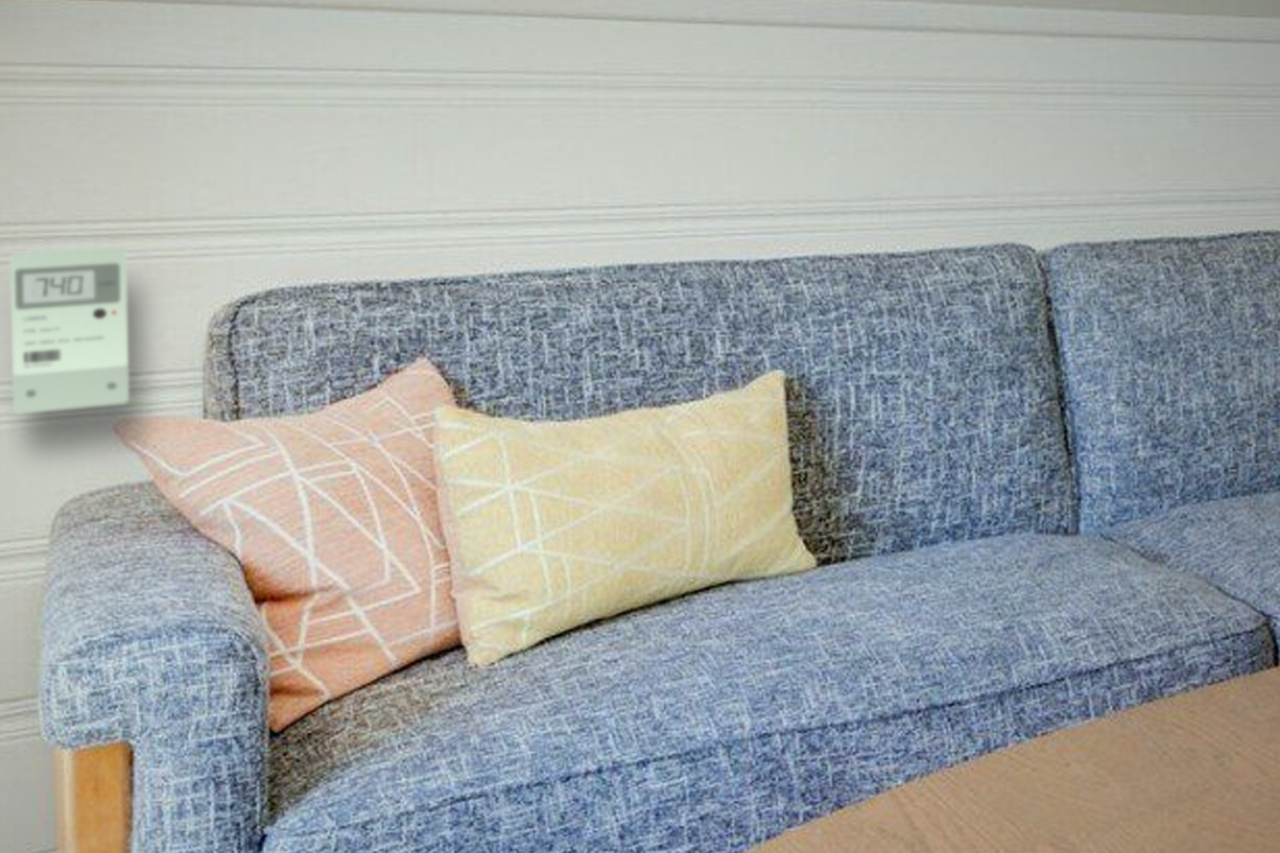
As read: value=740 unit=kWh
